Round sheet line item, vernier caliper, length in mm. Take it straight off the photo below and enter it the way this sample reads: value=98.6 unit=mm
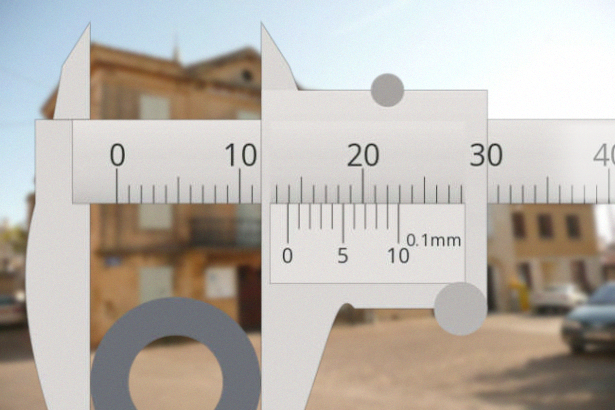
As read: value=13.9 unit=mm
